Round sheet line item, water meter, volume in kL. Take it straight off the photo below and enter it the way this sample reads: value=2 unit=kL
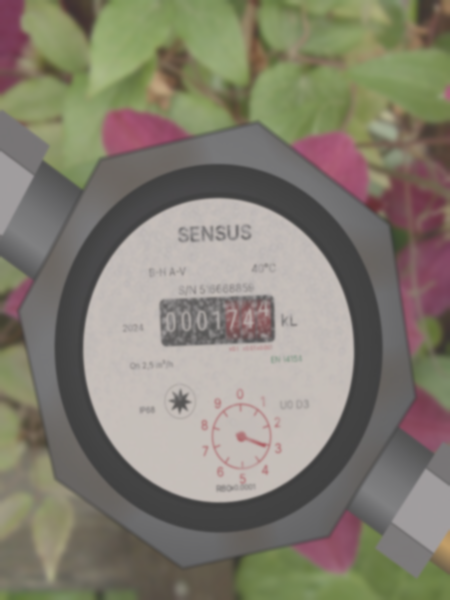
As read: value=1.7443 unit=kL
